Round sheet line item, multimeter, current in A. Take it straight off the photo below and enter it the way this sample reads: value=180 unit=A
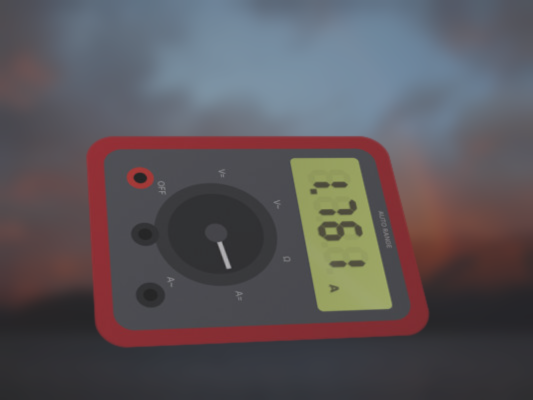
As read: value=1.761 unit=A
